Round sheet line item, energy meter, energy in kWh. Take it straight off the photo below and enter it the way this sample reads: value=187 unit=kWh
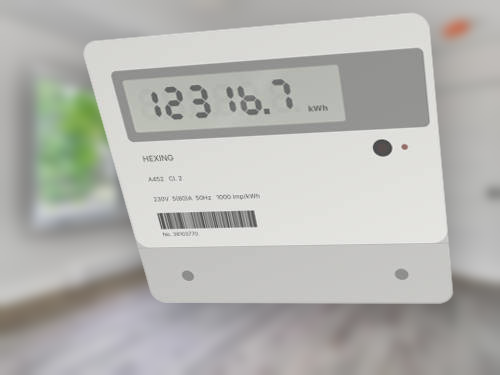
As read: value=12316.7 unit=kWh
